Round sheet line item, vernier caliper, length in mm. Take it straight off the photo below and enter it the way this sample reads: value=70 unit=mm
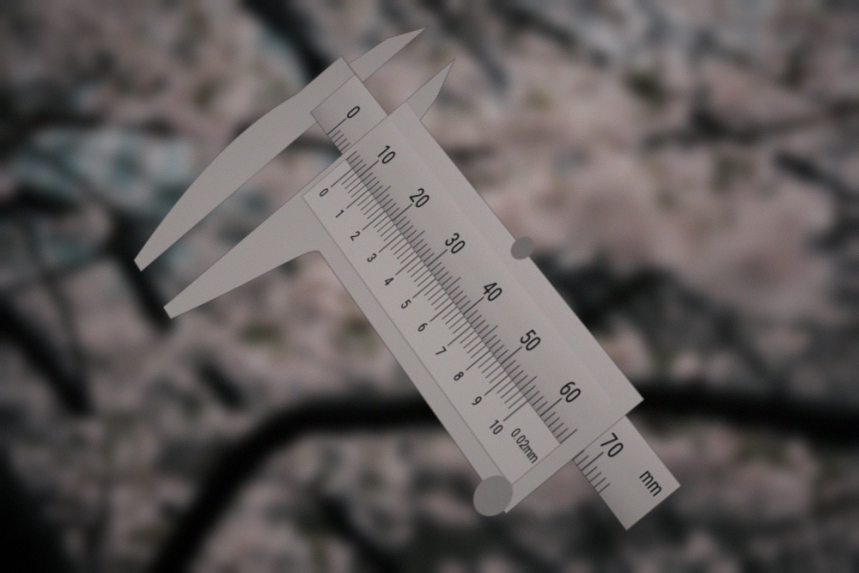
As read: value=8.0 unit=mm
